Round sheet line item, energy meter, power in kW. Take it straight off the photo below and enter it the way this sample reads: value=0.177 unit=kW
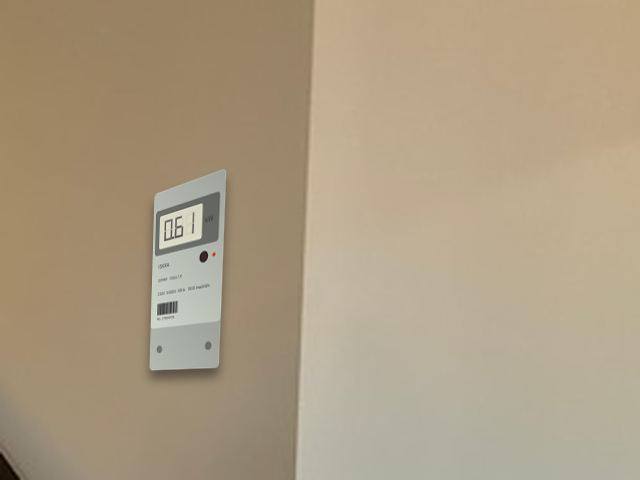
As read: value=0.61 unit=kW
